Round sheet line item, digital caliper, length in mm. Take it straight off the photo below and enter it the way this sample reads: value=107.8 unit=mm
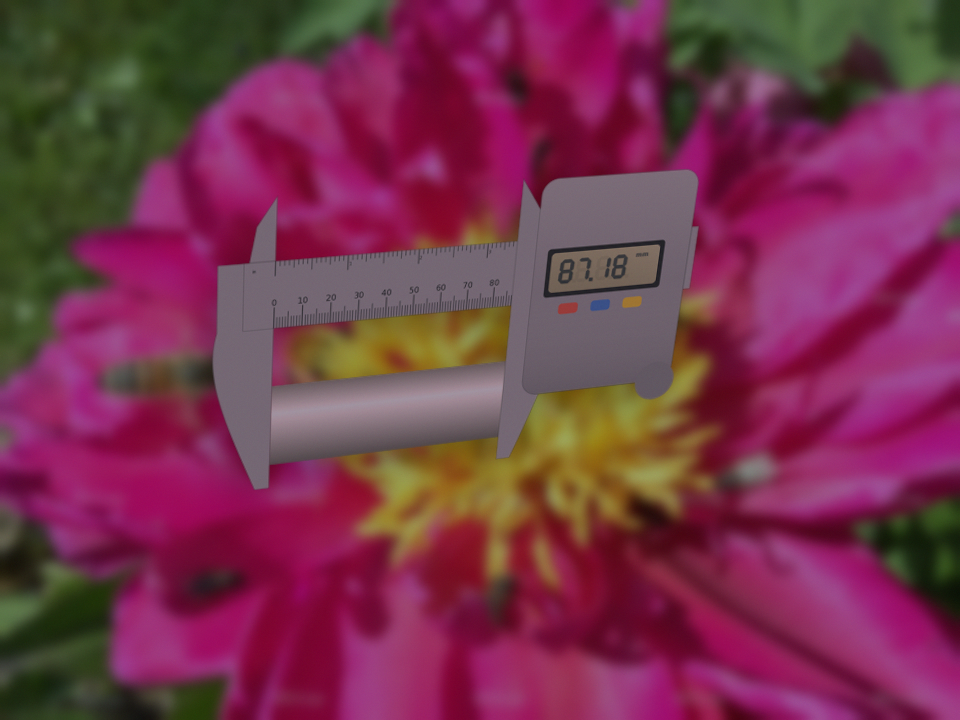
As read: value=87.18 unit=mm
